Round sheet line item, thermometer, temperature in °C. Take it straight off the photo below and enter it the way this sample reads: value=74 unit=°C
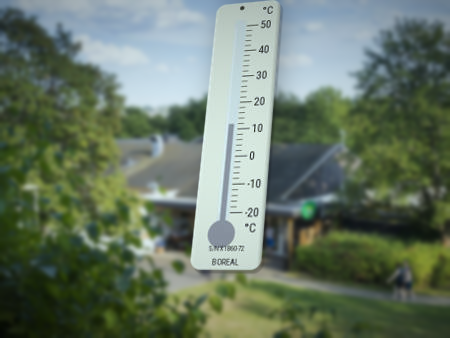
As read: value=12 unit=°C
